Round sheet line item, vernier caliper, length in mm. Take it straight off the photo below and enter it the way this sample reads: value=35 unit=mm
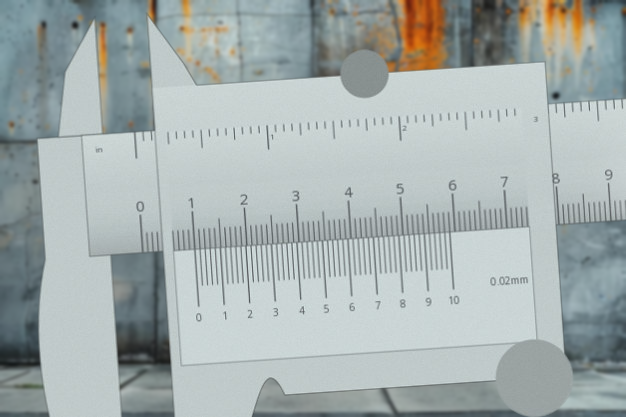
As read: value=10.0 unit=mm
